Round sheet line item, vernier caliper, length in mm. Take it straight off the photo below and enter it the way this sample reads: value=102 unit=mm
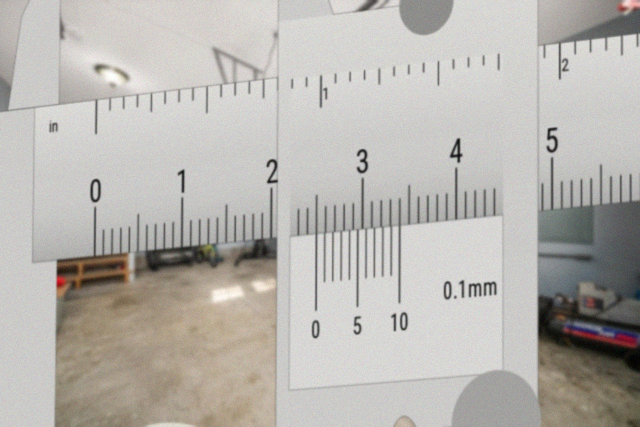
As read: value=25.0 unit=mm
